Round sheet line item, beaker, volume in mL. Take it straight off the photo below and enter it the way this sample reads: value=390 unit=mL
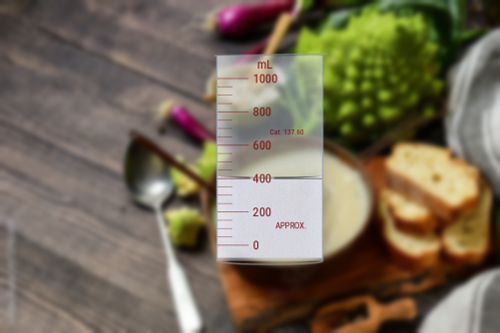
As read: value=400 unit=mL
